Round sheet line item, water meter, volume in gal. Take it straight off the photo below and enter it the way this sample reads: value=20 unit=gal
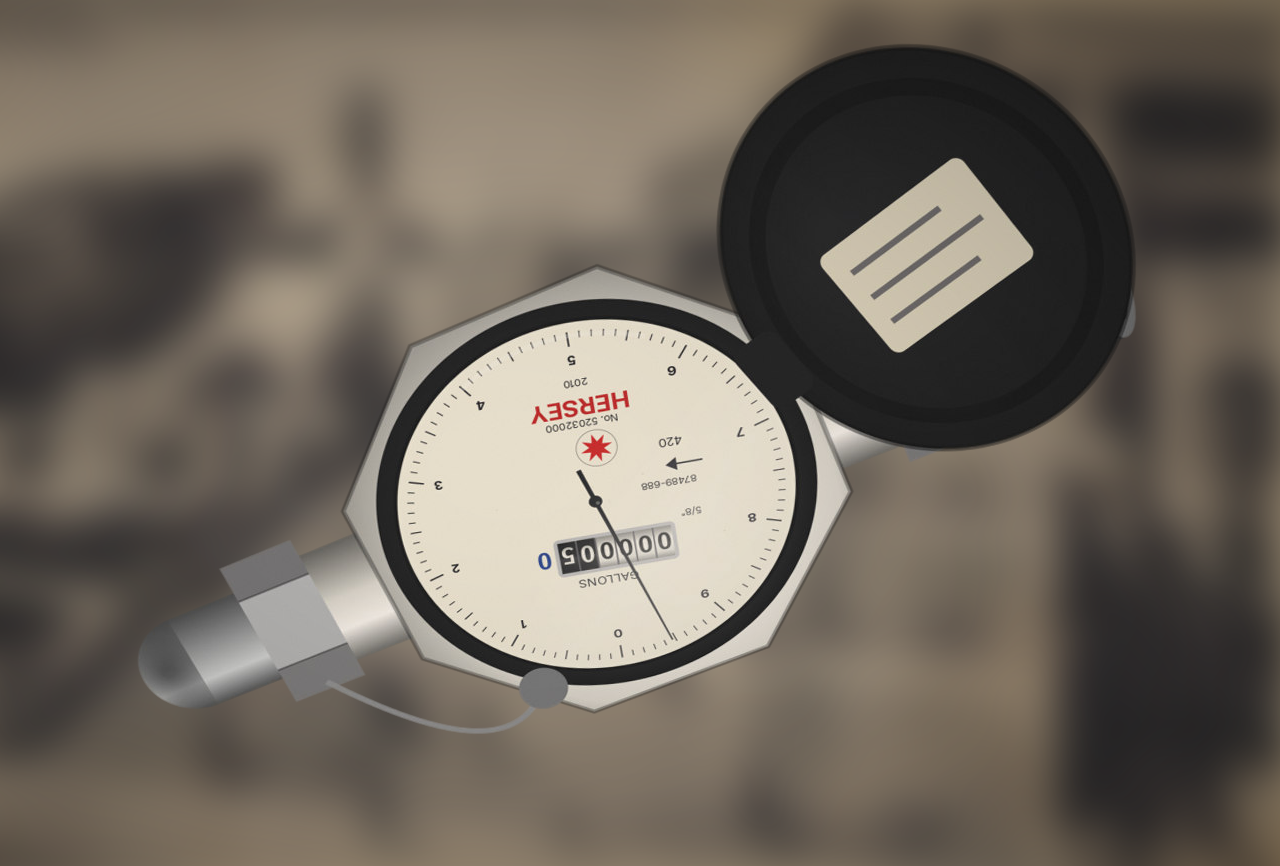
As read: value=49.5 unit=gal
